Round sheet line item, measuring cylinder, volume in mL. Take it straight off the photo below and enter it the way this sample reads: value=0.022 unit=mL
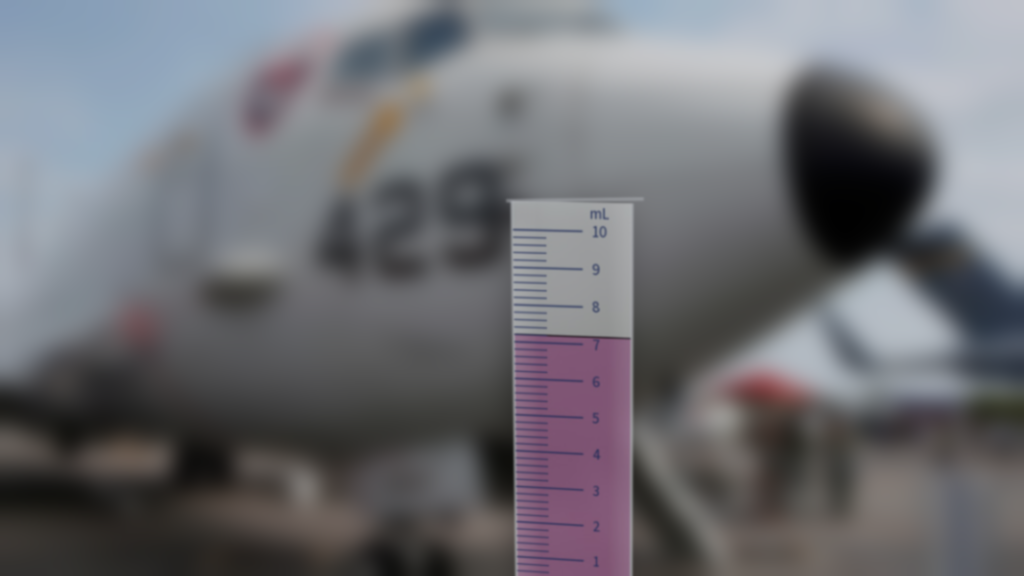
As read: value=7.2 unit=mL
